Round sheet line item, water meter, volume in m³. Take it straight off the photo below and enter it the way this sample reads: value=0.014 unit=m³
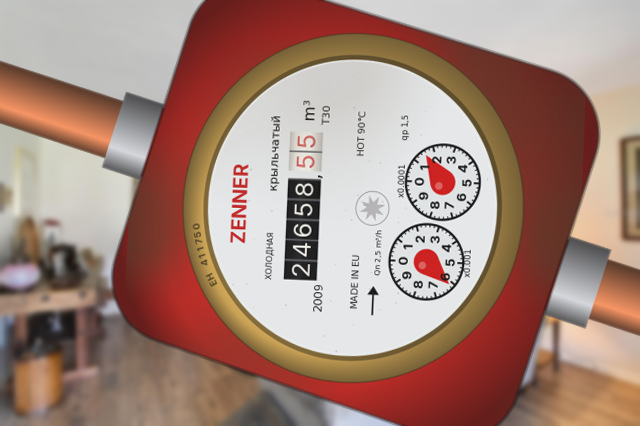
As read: value=24658.5561 unit=m³
